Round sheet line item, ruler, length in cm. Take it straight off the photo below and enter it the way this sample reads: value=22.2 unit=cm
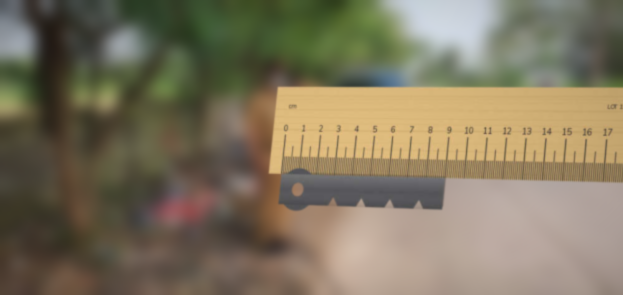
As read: value=9 unit=cm
